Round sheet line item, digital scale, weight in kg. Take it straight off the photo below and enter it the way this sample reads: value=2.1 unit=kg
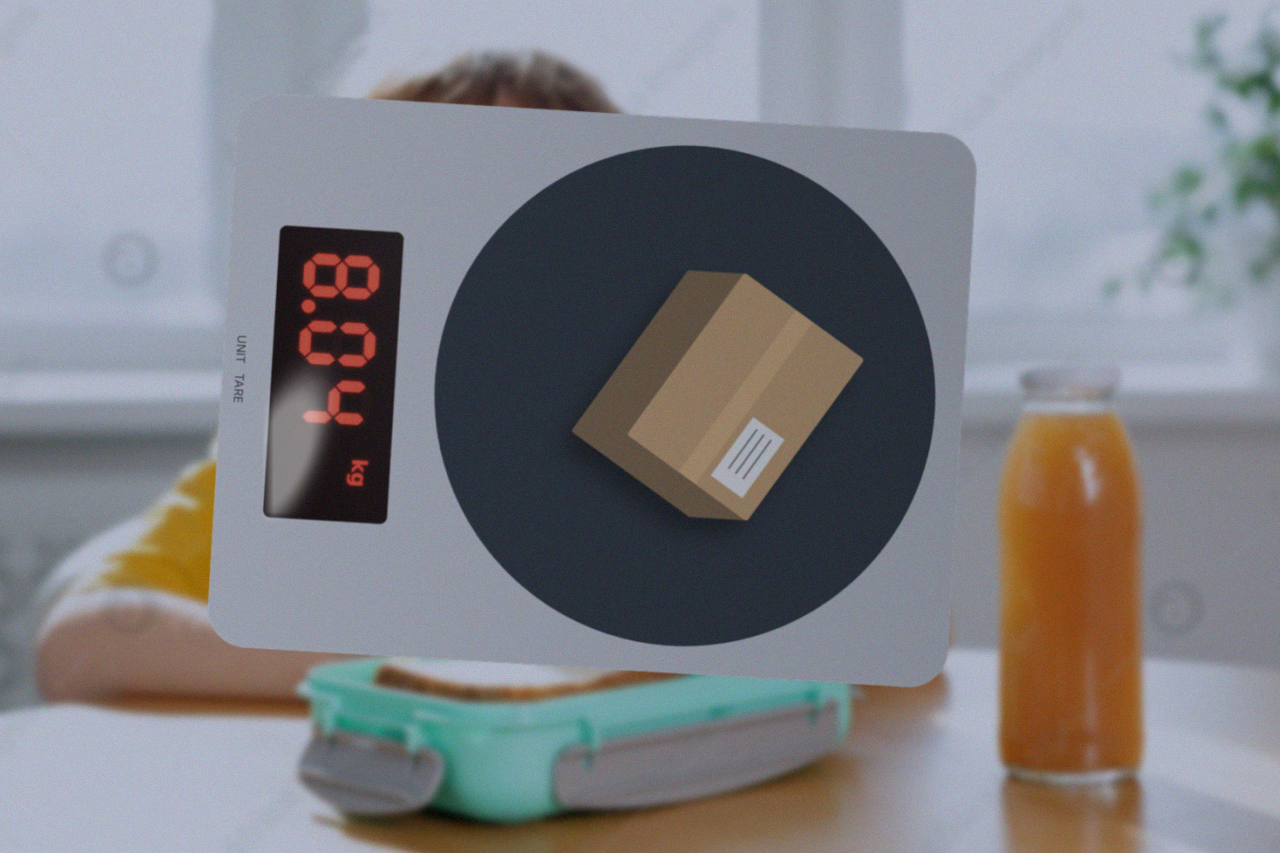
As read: value=8.04 unit=kg
